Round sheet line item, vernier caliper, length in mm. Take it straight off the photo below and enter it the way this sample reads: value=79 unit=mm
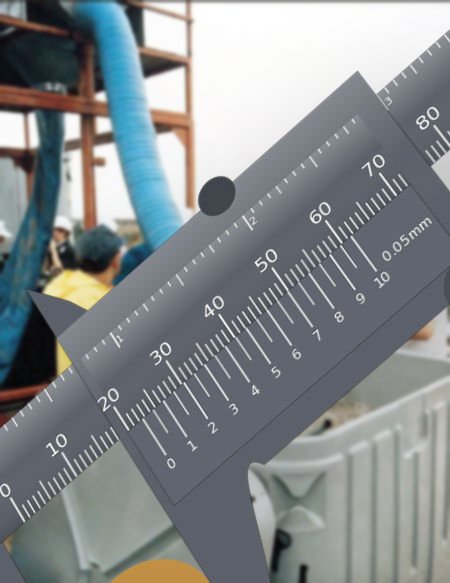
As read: value=22.6 unit=mm
